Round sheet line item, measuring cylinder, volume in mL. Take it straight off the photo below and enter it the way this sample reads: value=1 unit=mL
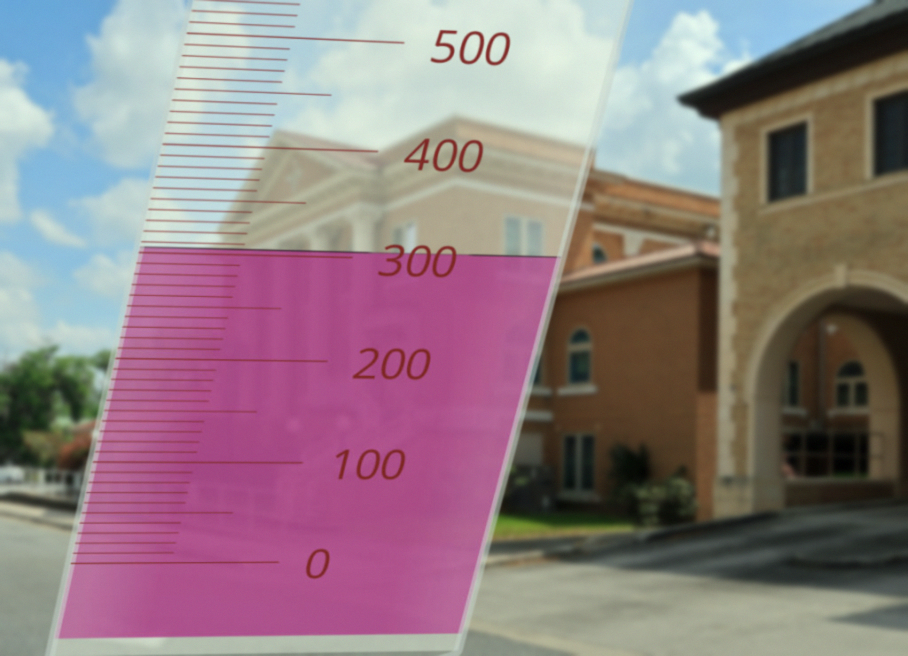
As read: value=305 unit=mL
